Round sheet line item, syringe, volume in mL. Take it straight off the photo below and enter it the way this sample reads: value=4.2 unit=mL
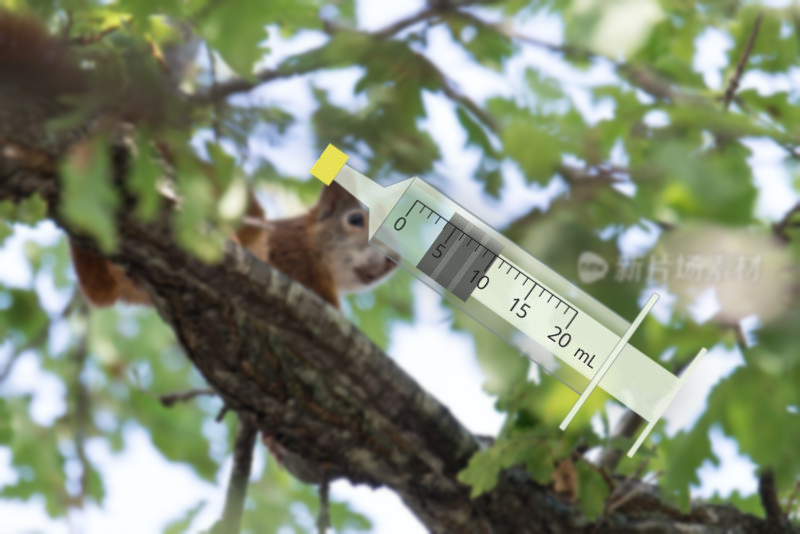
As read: value=4 unit=mL
